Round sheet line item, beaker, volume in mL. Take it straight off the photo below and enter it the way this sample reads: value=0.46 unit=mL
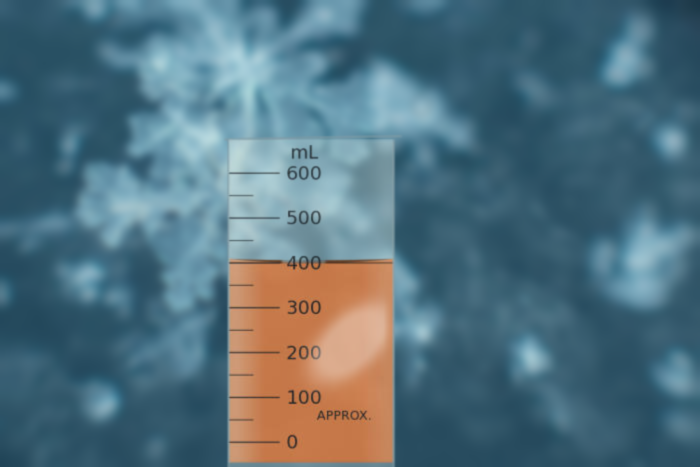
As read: value=400 unit=mL
